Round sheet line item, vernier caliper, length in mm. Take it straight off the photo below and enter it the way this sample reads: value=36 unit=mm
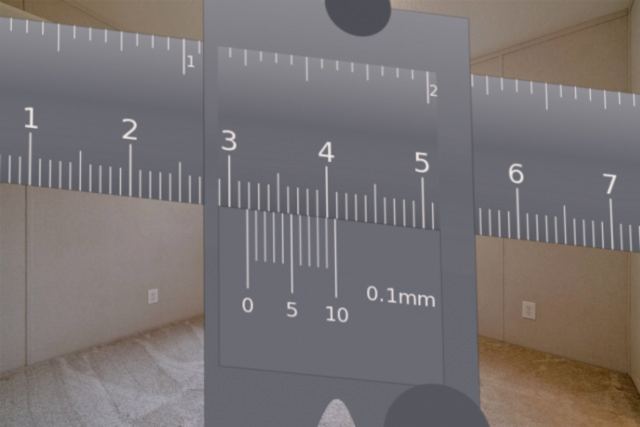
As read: value=31.8 unit=mm
